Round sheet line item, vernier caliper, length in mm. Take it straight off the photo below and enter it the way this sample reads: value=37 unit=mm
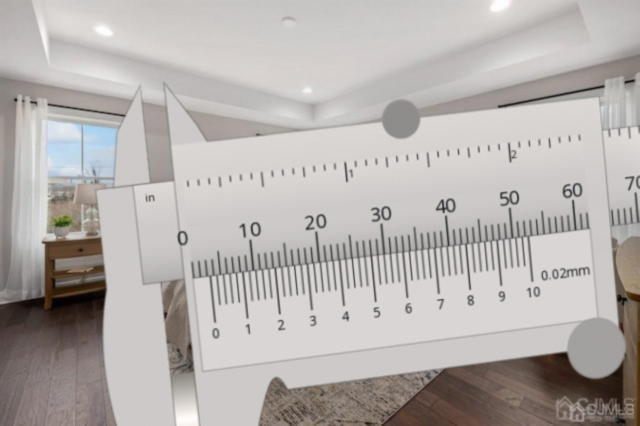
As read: value=3.5 unit=mm
